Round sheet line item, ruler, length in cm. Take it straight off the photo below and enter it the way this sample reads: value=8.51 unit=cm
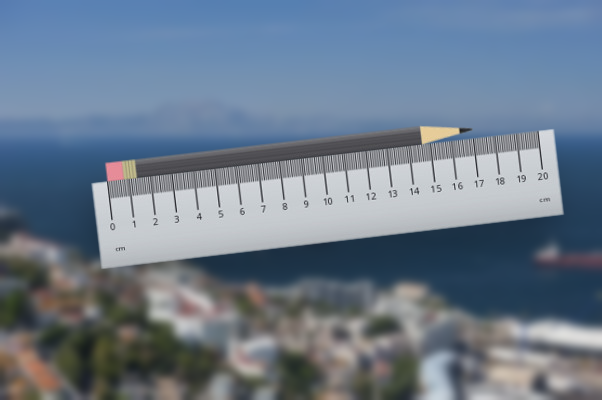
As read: value=17 unit=cm
